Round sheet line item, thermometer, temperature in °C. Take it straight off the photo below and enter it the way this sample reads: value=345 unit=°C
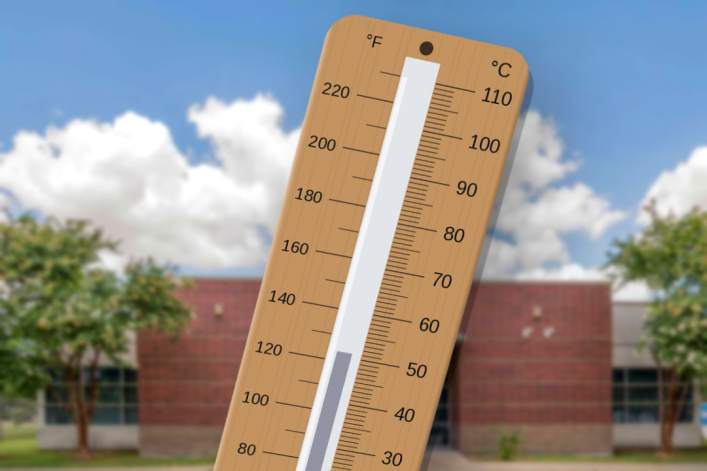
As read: value=51 unit=°C
